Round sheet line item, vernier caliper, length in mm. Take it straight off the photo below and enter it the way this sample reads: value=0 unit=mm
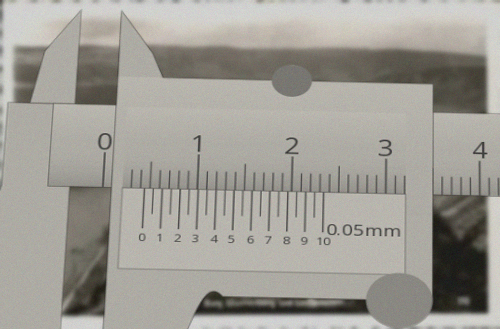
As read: value=4.4 unit=mm
